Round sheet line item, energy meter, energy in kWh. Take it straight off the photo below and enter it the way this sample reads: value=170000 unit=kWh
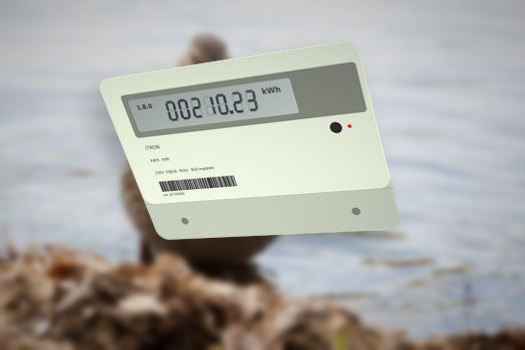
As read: value=210.23 unit=kWh
